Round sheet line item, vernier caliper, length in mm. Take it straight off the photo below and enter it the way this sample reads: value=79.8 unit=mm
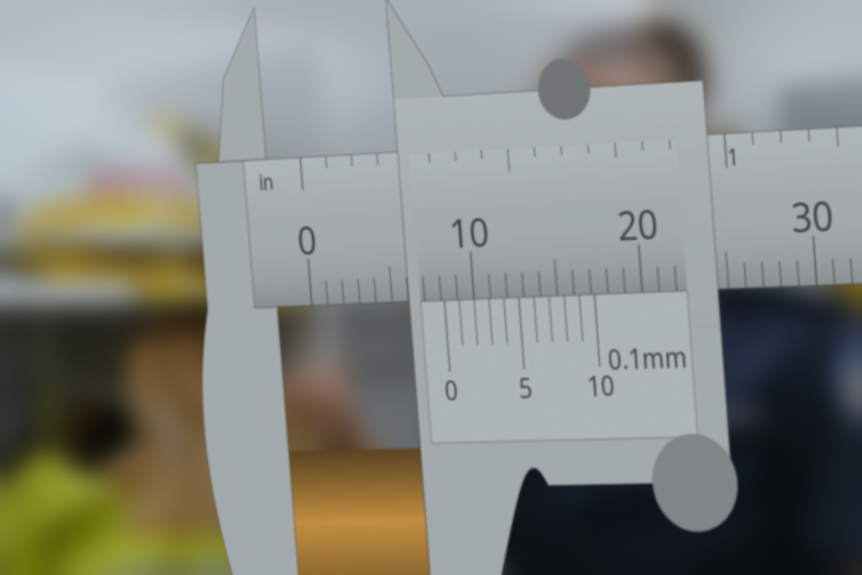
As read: value=8.2 unit=mm
